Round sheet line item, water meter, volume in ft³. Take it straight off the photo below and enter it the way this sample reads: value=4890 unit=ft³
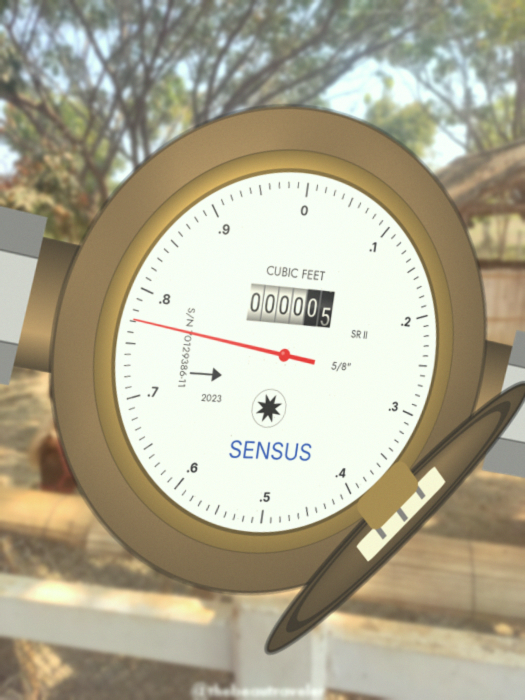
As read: value=4.77 unit=ft³
